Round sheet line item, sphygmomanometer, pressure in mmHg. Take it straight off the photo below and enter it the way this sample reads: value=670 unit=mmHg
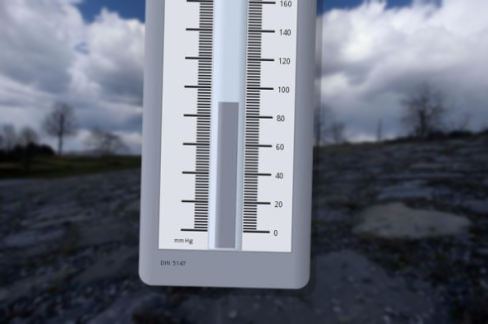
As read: value=90 unit=mmHg
